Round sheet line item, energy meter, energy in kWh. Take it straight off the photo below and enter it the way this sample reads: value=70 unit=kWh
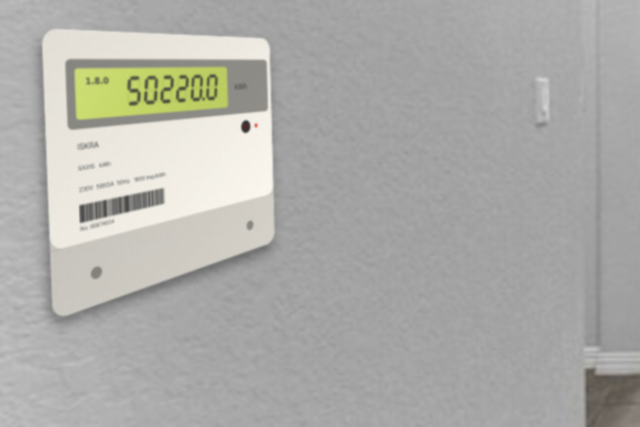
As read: value=50220.0 unit=kWh
